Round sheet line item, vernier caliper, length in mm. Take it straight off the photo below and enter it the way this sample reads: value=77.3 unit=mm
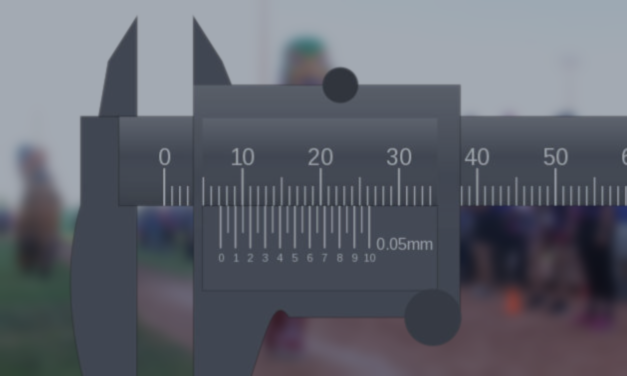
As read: value=7.2 unit=mm
